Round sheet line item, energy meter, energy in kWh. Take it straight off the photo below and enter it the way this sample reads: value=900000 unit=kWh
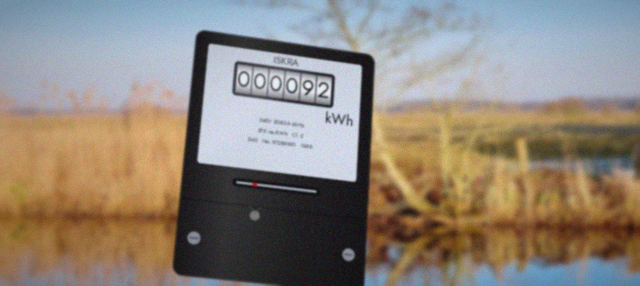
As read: value=92 unit=kWh
